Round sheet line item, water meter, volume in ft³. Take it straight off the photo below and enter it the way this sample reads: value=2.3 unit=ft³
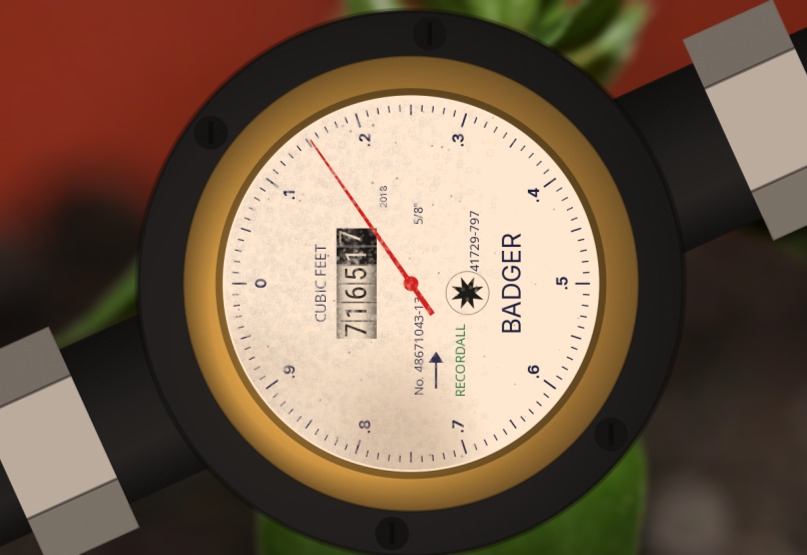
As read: value=716517.15 unit=ft³
